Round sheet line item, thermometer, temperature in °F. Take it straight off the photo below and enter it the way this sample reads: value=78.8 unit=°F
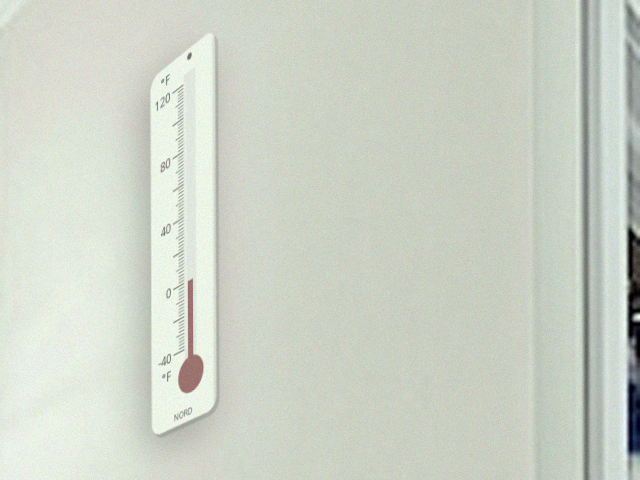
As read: value=0 unit=°F
